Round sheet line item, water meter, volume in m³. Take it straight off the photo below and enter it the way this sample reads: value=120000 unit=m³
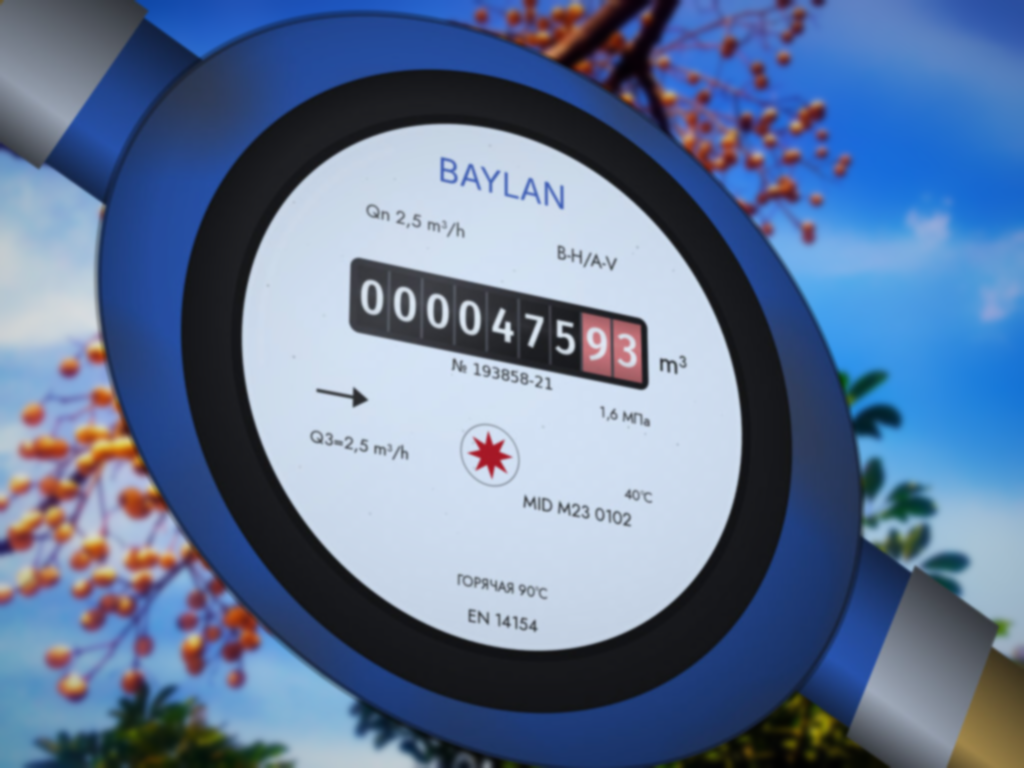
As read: value=475.93 unit=m³
